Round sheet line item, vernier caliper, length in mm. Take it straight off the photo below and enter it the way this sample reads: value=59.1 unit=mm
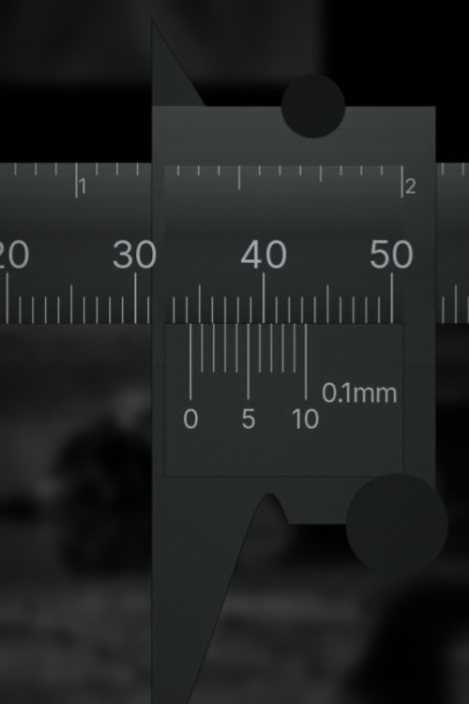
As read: value=34.3 unit=mm
